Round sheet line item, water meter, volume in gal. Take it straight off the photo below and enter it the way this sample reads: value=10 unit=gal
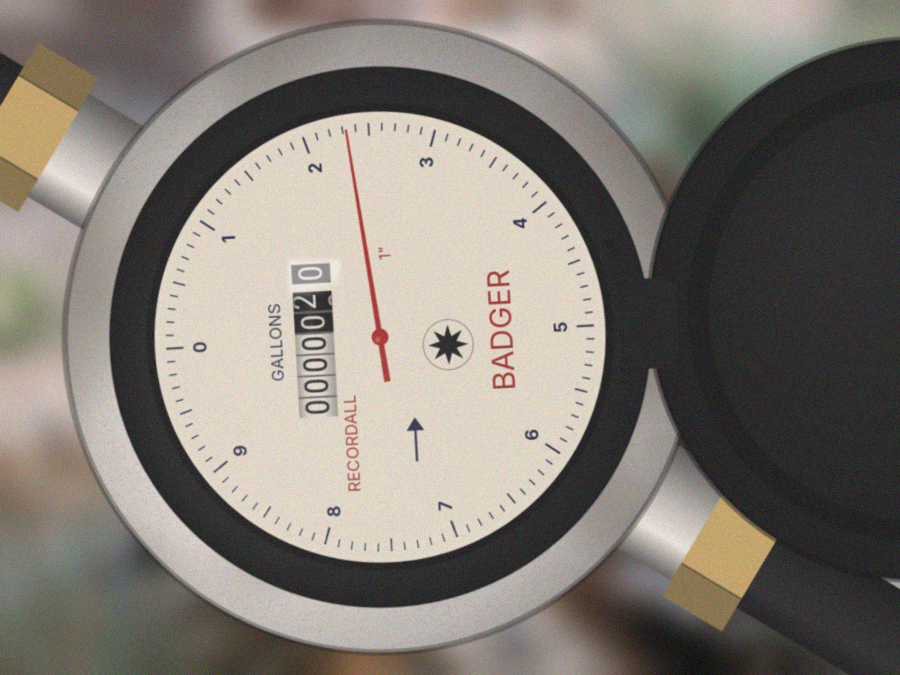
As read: value=22.3 unit=gal
